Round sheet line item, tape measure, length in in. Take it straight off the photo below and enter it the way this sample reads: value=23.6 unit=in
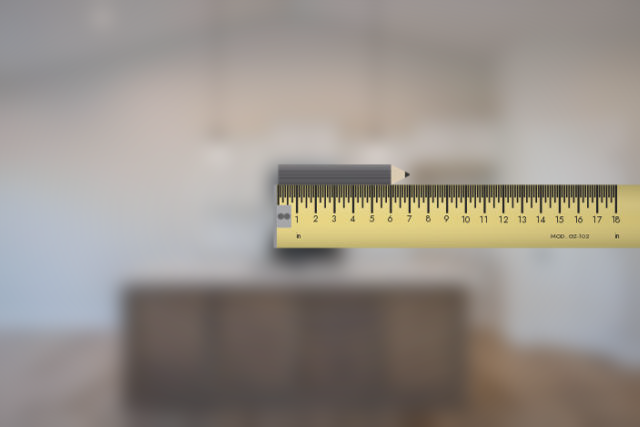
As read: value=7 unit=in
